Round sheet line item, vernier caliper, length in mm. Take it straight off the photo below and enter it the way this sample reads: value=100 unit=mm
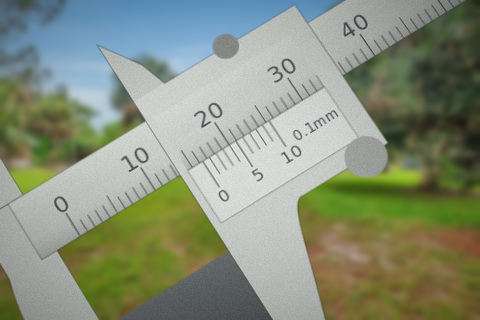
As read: value=16.4 unit=mm
